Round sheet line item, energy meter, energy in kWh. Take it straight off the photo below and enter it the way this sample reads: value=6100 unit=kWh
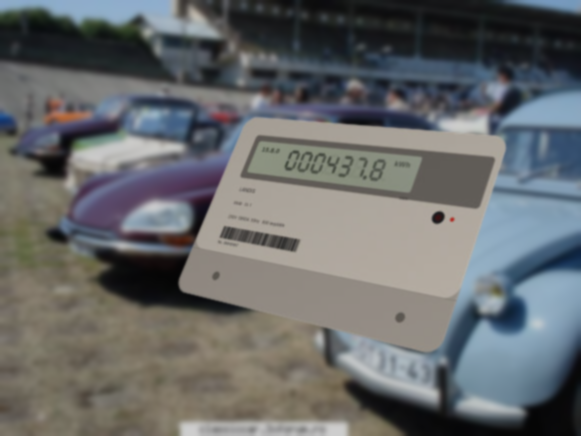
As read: value=437.8 unit=kWh
